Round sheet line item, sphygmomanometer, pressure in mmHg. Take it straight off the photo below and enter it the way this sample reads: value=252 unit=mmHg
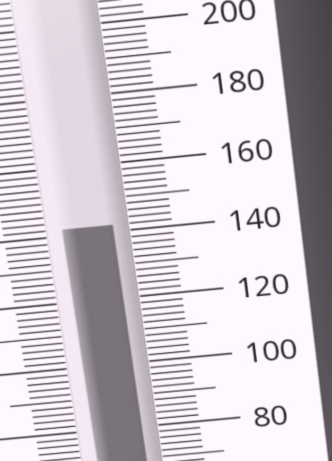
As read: value=142 unit=mmHg
